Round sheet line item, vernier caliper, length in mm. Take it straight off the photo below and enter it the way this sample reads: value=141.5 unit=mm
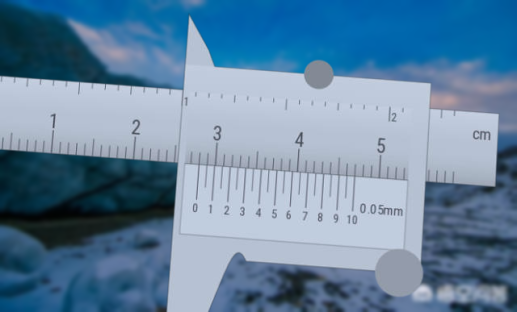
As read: value=28.0 unit=mm
